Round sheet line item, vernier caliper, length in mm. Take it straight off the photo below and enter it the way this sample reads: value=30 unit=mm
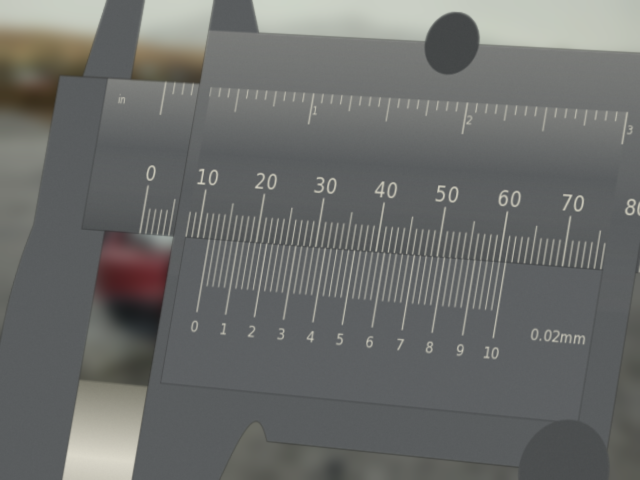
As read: value=12.0 unit=mm
